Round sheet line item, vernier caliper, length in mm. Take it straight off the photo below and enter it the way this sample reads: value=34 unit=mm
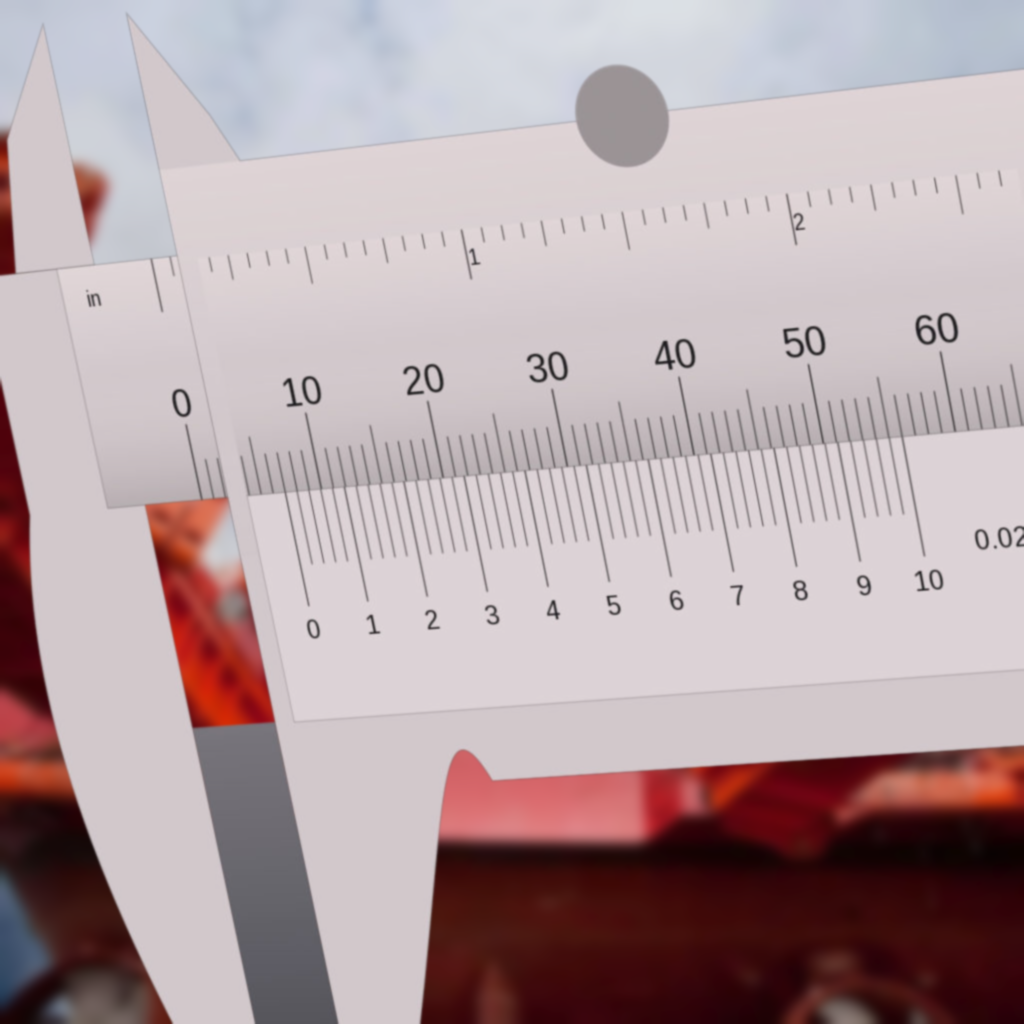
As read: value=7.0 unit=mm
